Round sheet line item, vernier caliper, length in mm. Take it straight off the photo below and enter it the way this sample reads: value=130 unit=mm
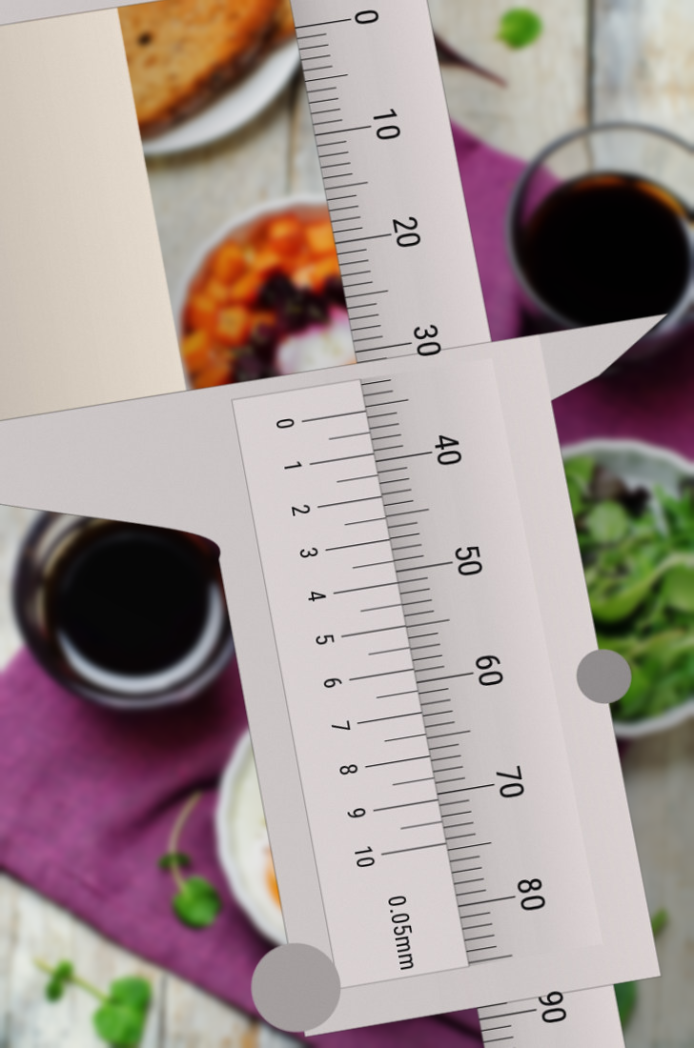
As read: value=35.4 unit=mm
